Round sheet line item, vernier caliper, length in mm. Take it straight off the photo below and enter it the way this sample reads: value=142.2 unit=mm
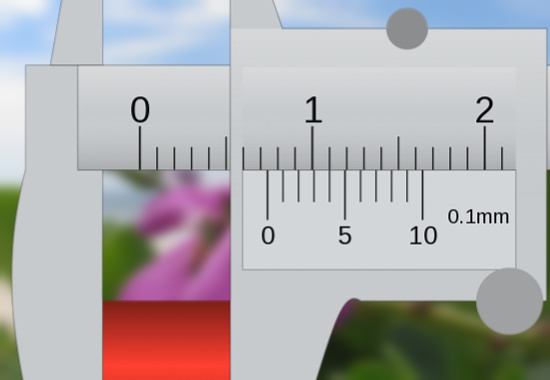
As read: value=7.4 unit=mm
